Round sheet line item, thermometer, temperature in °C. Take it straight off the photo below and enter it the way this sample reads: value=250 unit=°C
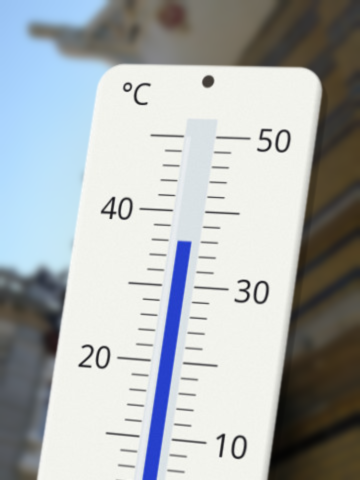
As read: value=36 unit=°C
